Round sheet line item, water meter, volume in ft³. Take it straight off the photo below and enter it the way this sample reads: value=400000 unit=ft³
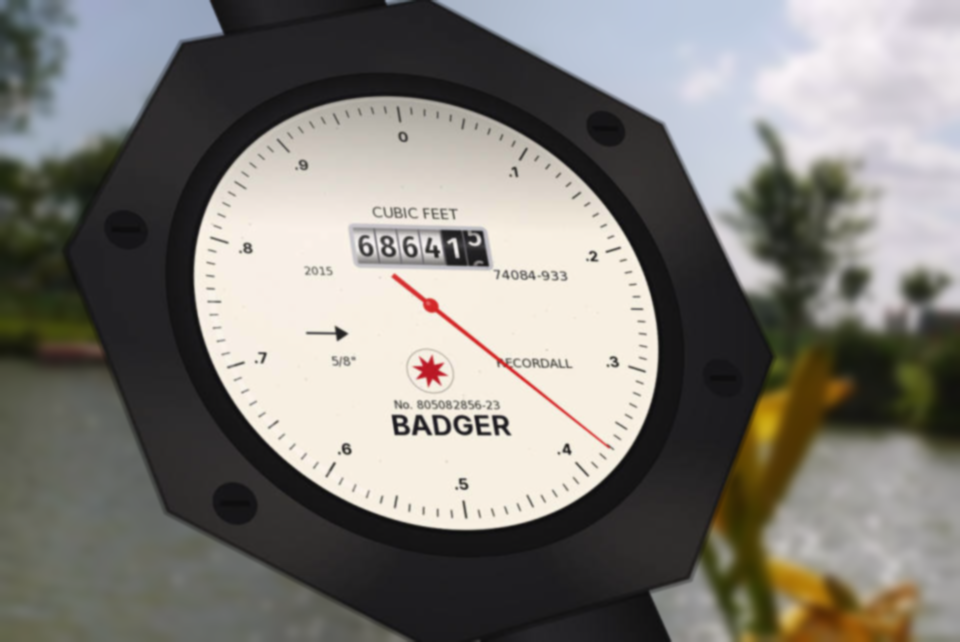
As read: value=686415.37 unit=ft³
